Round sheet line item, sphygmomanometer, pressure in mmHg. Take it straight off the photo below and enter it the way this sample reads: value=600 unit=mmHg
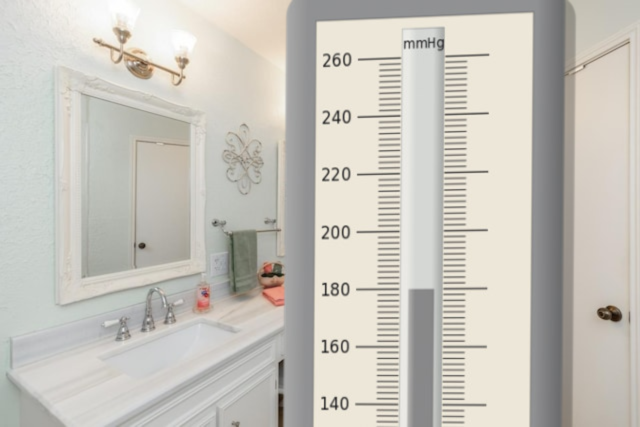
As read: value=180 unit=mmHg
